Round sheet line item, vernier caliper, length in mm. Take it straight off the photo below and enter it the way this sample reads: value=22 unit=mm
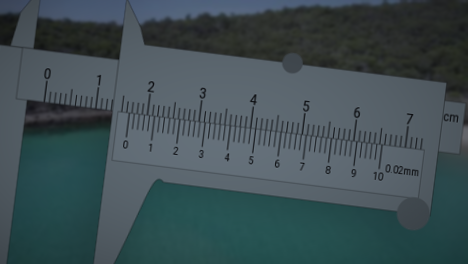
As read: value=16.5 unit=mm
